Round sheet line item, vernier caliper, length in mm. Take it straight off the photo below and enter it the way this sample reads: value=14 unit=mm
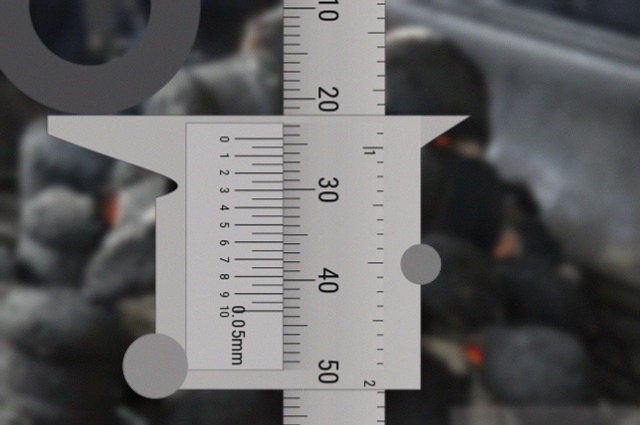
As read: value=24.4 unit=mm
